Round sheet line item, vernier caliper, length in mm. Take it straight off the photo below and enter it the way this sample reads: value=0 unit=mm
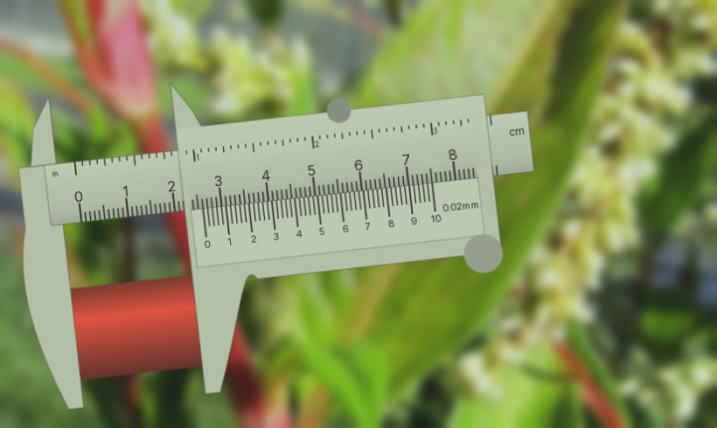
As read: value=26.0 unit=mm
